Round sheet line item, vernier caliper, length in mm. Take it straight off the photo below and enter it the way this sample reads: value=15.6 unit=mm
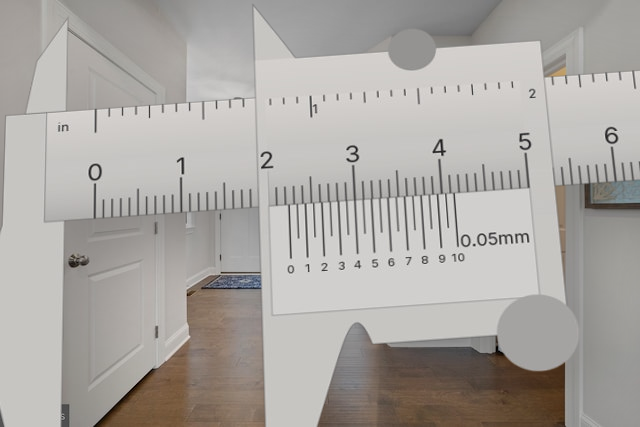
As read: value=22.4 unit=mm
